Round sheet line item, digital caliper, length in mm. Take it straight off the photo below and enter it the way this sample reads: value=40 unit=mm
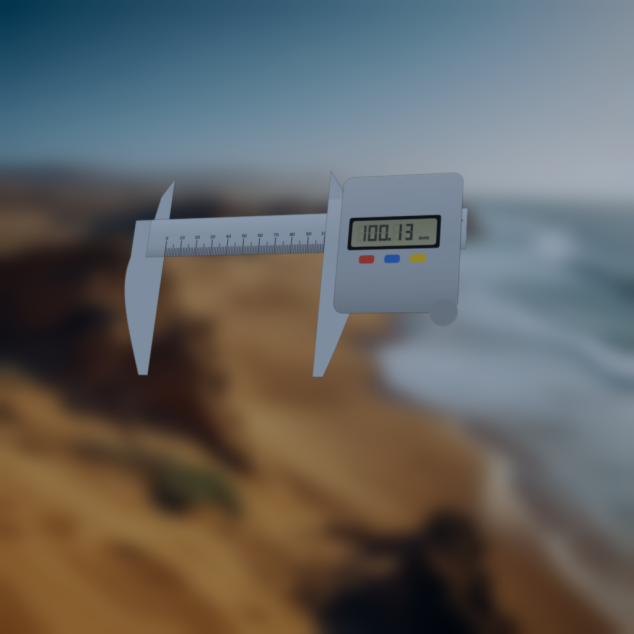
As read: value=100.13 unit=mm
